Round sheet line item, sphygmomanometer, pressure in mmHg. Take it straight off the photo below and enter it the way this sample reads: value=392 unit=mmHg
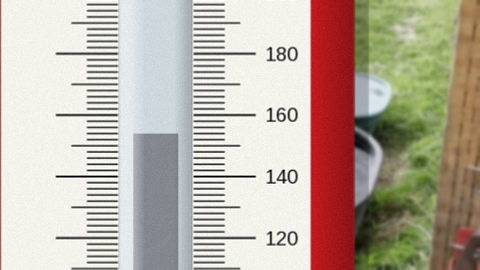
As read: value=154 unit=mmHg
